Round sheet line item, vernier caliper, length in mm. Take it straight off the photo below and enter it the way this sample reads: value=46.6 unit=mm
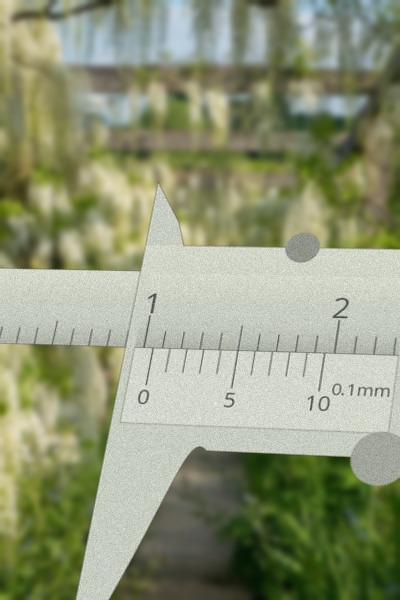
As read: value=10.5 unit=mm
